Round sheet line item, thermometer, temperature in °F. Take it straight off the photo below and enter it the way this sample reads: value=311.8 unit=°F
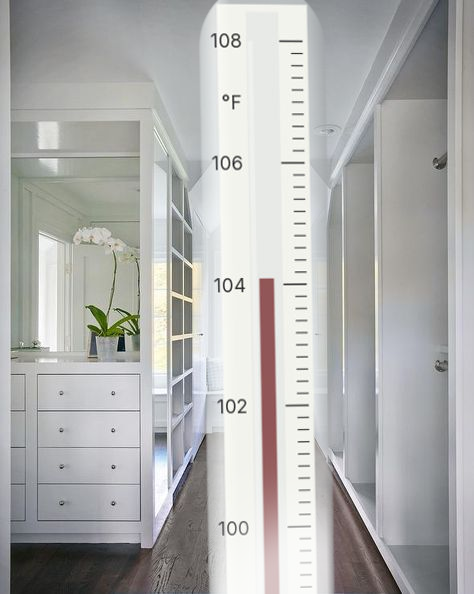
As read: value=104.1 unit=°F
